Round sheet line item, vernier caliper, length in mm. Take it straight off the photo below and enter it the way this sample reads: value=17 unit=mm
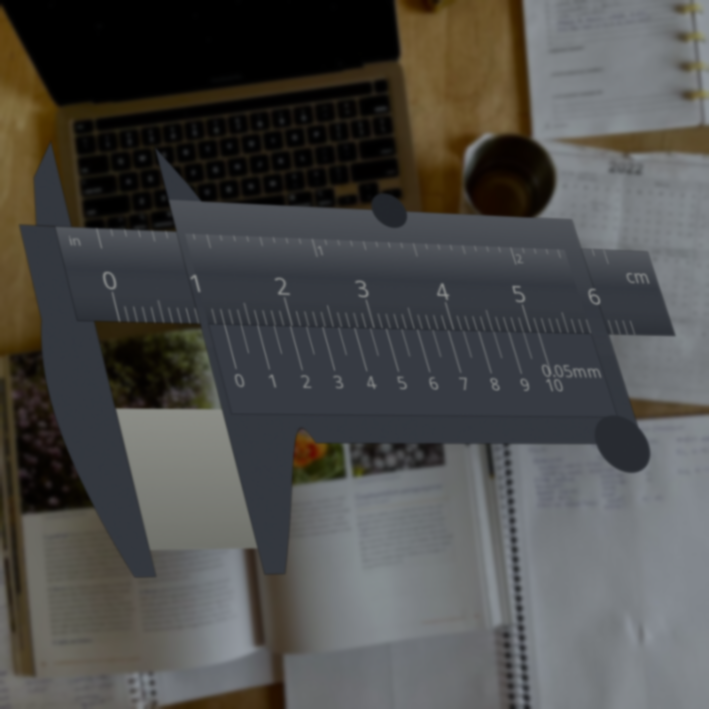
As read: value=12.0 unit=mm
